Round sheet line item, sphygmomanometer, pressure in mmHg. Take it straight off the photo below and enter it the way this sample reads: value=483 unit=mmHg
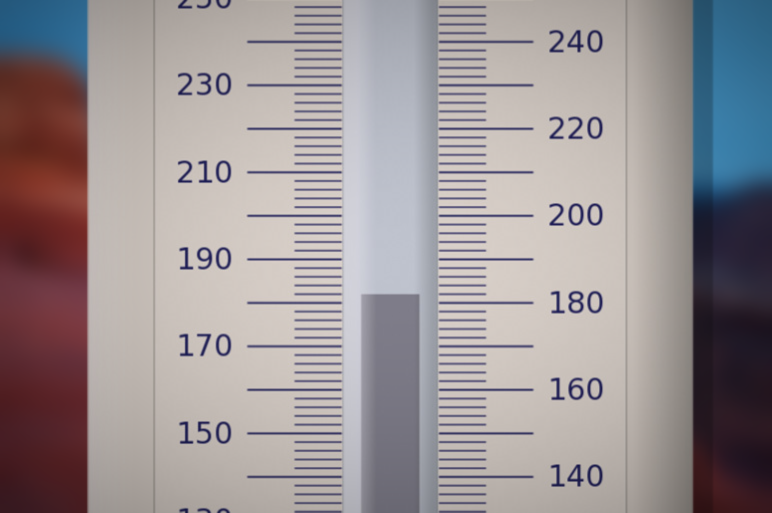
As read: value=182 unit=mmHg
